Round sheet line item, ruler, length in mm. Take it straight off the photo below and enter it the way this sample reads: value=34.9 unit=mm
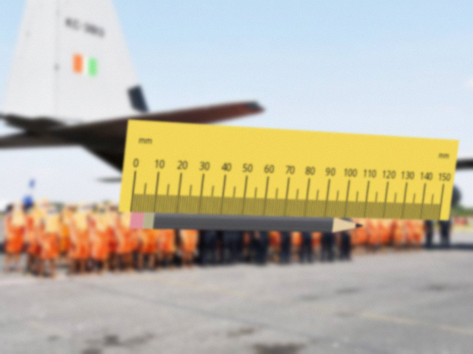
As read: value=110 unit=mm
